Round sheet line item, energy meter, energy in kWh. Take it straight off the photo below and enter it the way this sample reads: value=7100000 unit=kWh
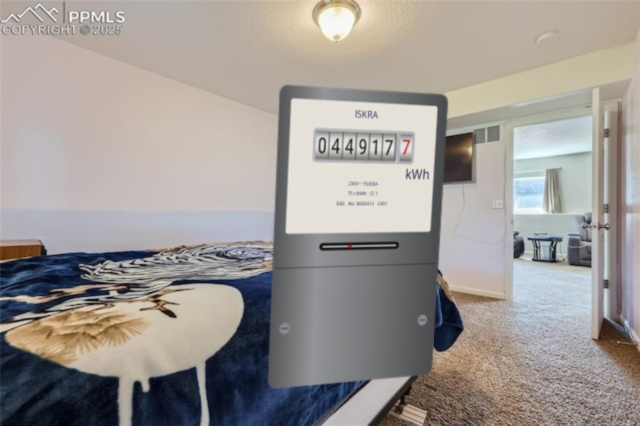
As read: value=44917.7 unit=kWh
